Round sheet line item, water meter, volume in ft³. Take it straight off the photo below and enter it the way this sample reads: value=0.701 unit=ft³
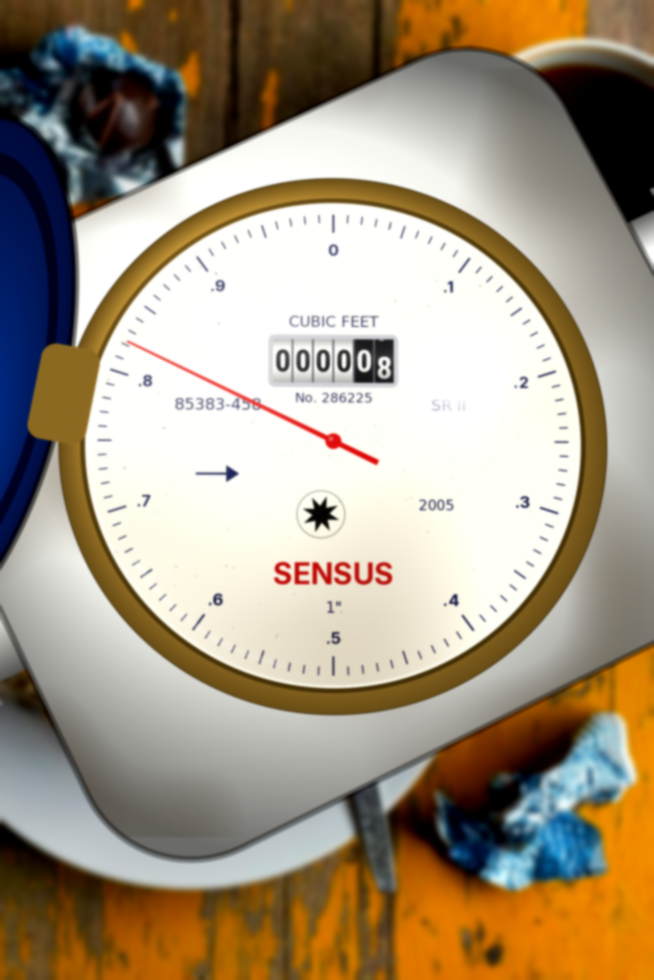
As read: value=7.82 unit=ft³
